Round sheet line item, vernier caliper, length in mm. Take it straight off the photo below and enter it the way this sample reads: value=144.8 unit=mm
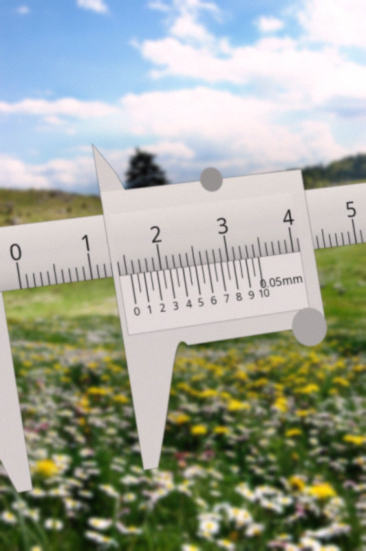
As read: value=15.6 unit=mm
